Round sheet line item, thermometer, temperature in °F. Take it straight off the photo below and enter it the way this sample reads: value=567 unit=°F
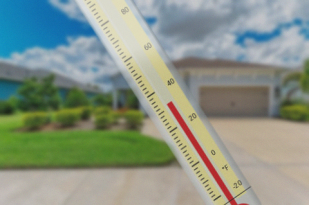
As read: value=32 unit=°F
